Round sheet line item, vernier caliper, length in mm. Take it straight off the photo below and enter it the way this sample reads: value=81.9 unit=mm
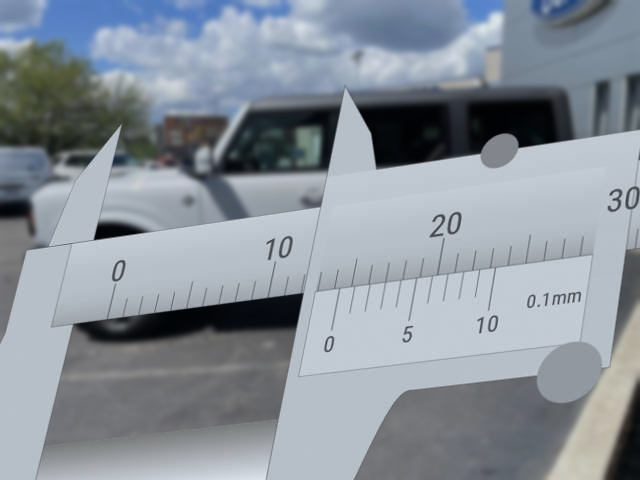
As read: value=14.3 unit=mm
